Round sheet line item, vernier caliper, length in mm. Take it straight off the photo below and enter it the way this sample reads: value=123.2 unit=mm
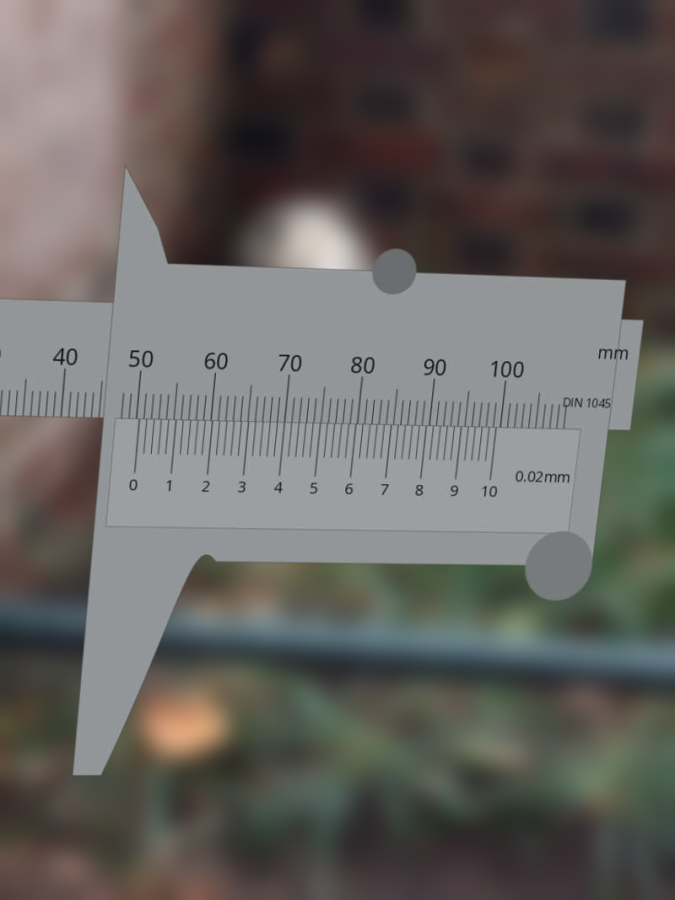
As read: value=50.4 unit=mm
